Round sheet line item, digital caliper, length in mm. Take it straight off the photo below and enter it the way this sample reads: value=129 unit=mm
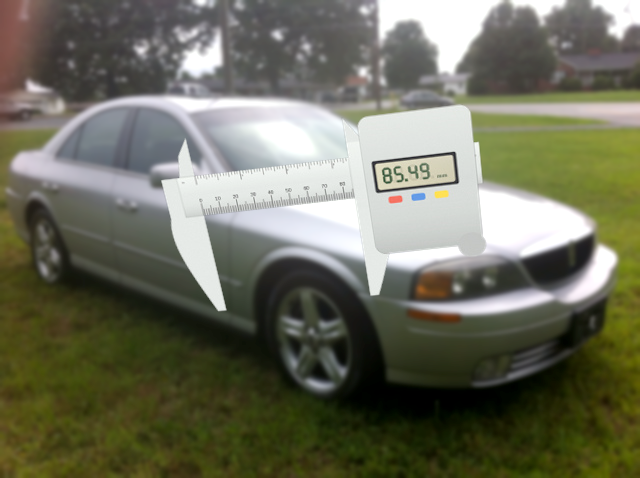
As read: value=85.49 unit=mm
